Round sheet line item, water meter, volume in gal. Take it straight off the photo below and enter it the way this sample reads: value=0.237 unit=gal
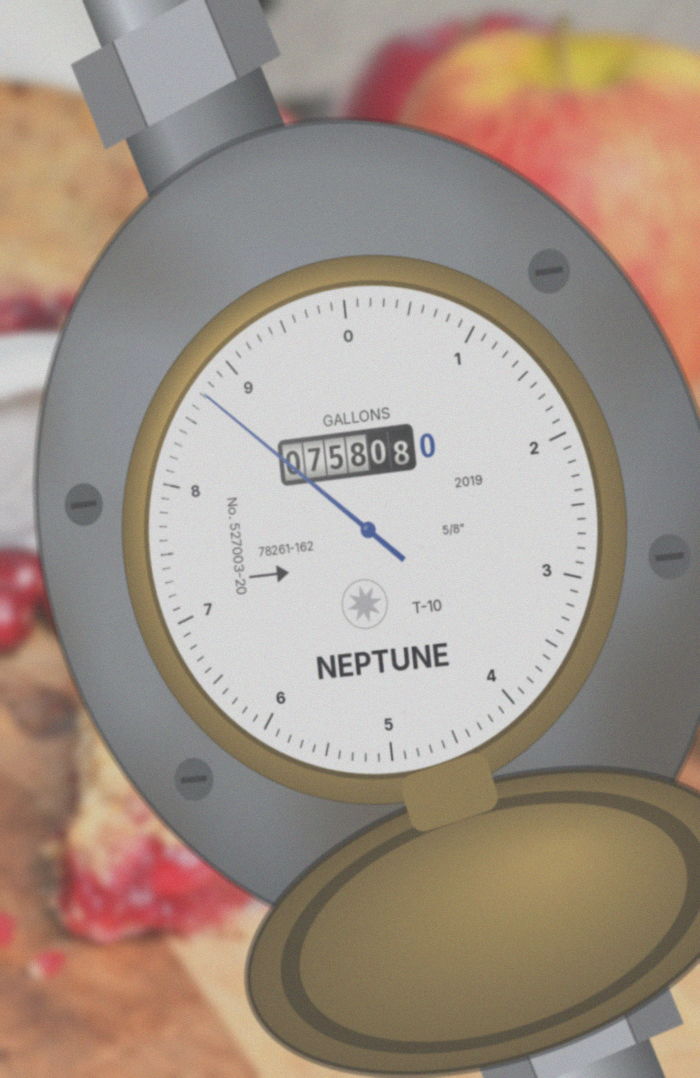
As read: value=758078.7 unit=gal
